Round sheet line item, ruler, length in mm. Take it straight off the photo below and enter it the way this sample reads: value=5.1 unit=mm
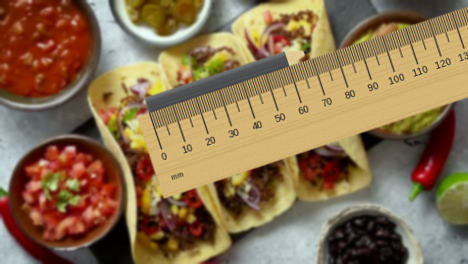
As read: value=70 unit=mm
